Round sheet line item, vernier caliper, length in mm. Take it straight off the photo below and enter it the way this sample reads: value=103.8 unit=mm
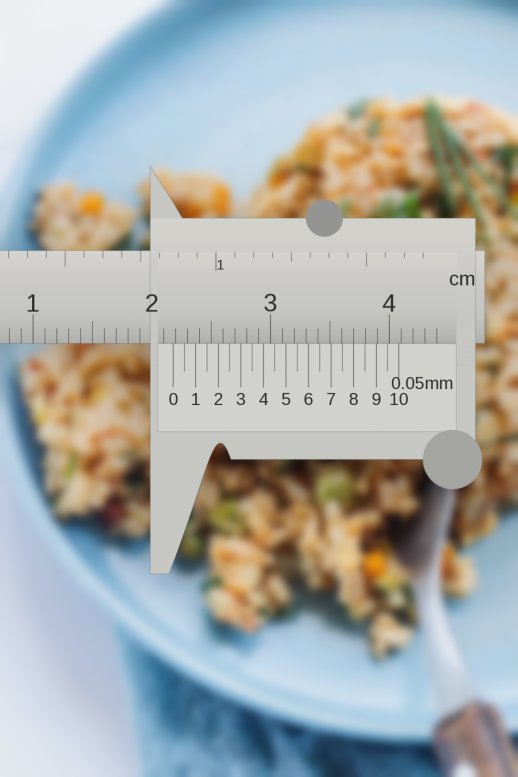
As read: value=21.8 unit=mm
